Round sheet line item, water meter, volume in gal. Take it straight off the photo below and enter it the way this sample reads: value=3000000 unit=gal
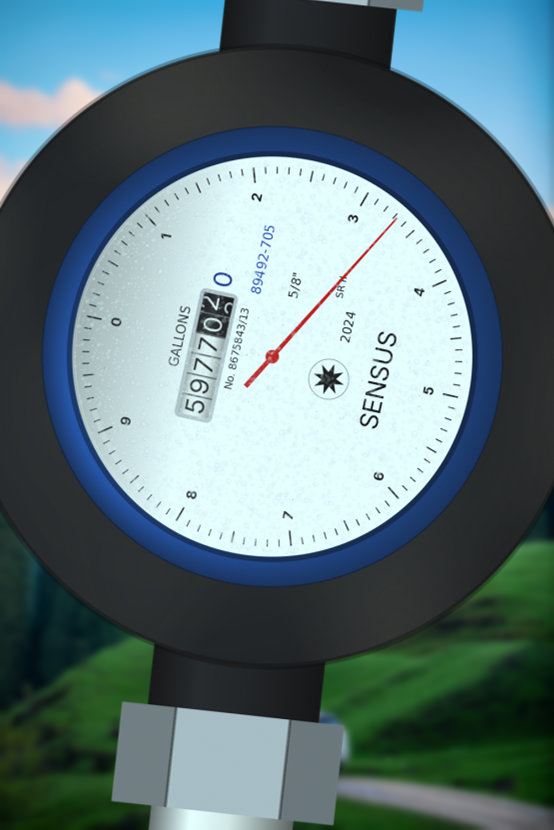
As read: value=5977023.3 unit=gal
